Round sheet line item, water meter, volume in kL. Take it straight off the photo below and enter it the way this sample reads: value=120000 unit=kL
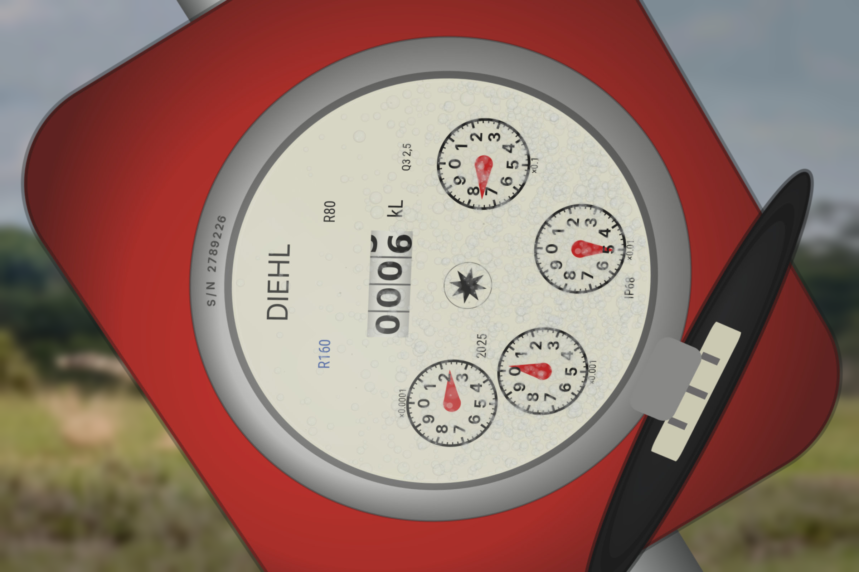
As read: value=5.7502 unit=kL
